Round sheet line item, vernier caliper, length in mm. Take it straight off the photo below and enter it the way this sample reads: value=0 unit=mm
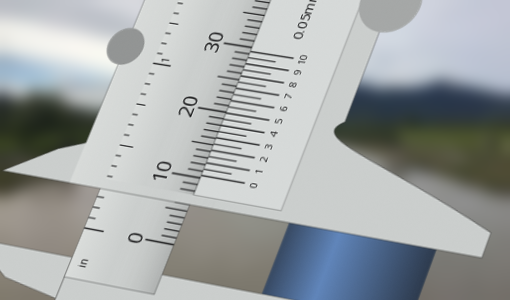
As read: value=10.4 unit=mm
